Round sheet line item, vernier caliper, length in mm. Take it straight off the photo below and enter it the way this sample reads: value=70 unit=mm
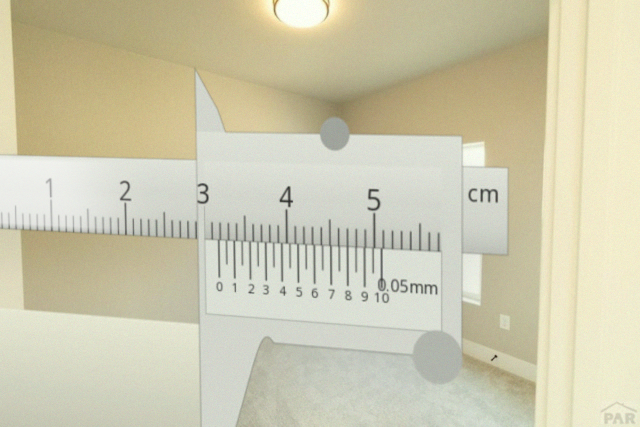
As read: value=31.8 unit=mm
